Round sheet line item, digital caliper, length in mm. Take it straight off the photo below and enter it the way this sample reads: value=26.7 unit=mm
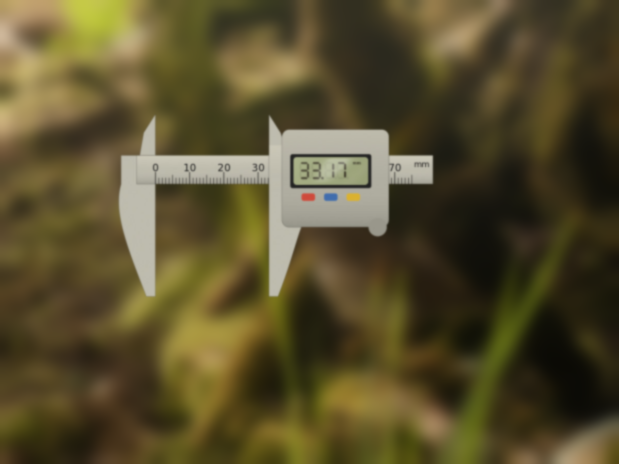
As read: value=33.17 unit=mm
